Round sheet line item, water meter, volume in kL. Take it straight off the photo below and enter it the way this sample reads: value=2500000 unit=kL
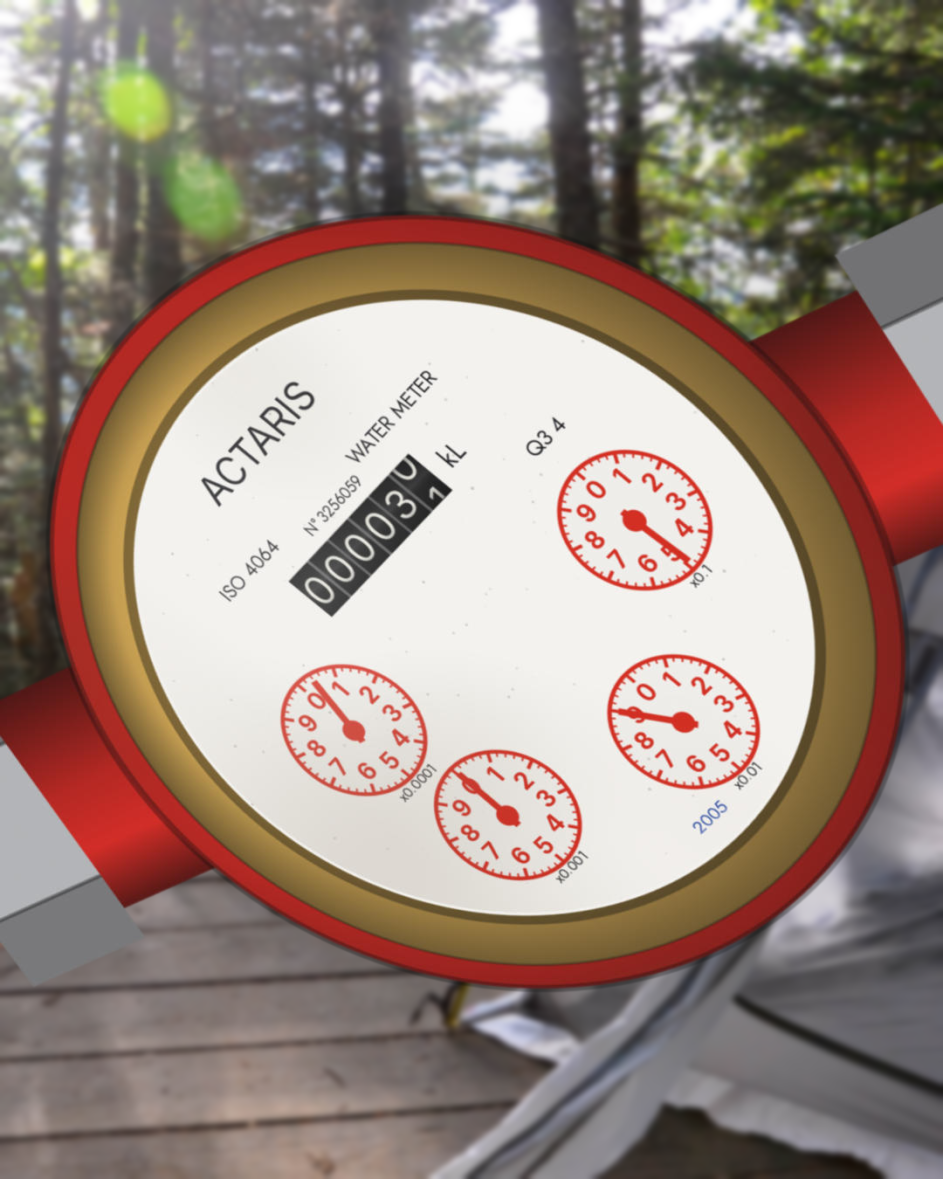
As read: value=30.4900 unit=kL
